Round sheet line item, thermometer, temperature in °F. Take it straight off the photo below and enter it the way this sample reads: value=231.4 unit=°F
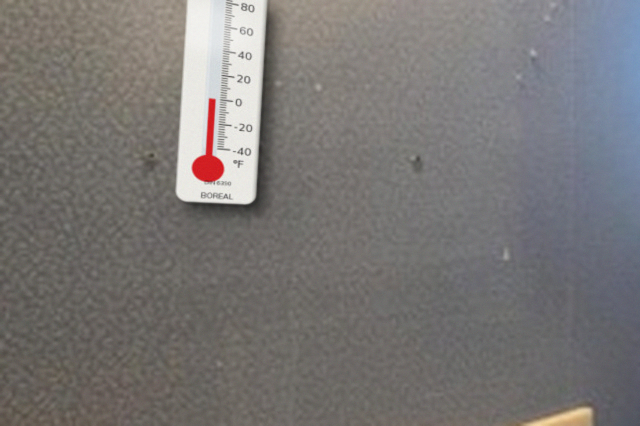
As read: value=0 unit=°F
